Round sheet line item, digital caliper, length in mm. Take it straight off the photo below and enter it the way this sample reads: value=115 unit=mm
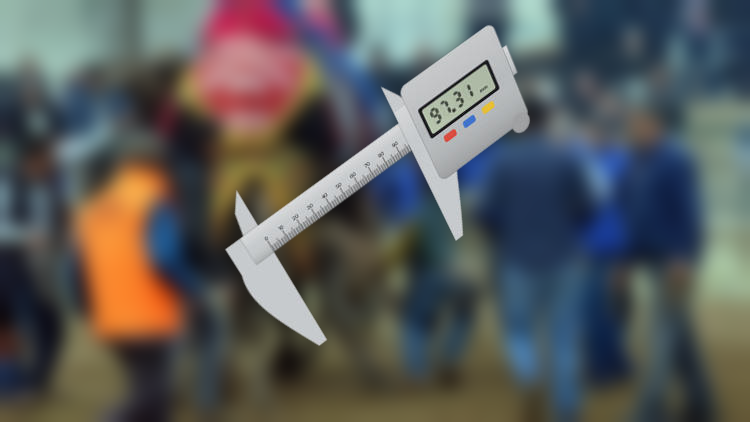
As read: value=97.31 unit=mm
